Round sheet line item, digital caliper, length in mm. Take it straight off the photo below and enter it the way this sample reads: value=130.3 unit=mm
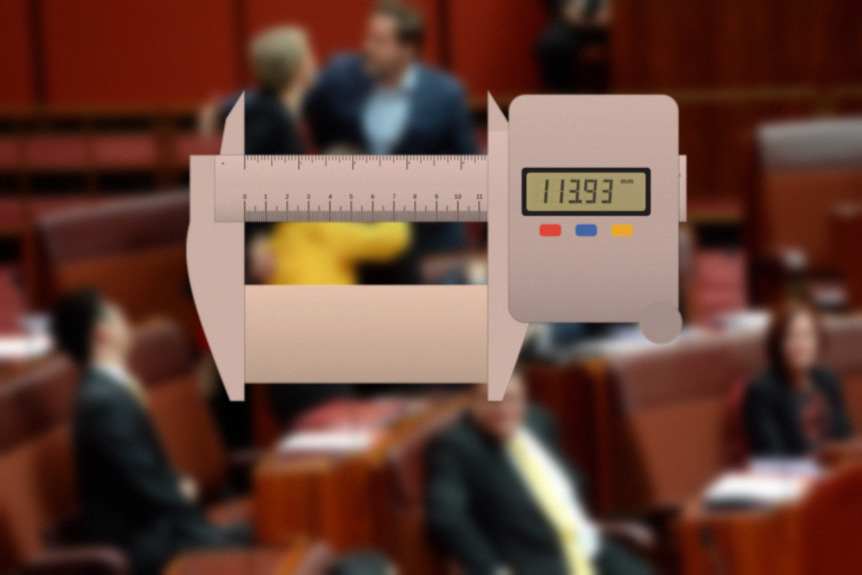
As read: value=113.93 unit=mm
